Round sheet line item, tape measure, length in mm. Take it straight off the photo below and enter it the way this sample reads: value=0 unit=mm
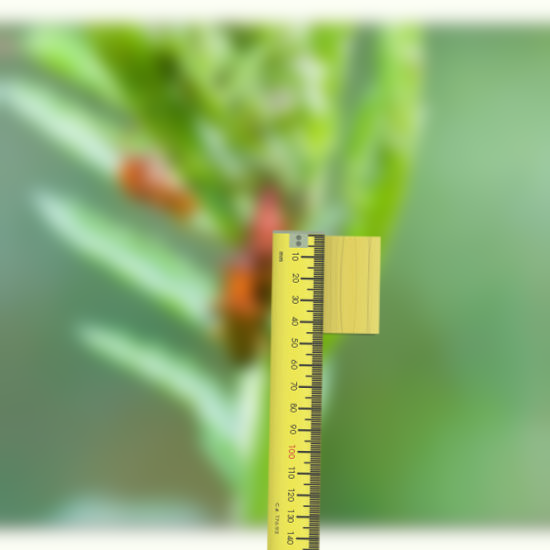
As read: value=45 unit=mm
